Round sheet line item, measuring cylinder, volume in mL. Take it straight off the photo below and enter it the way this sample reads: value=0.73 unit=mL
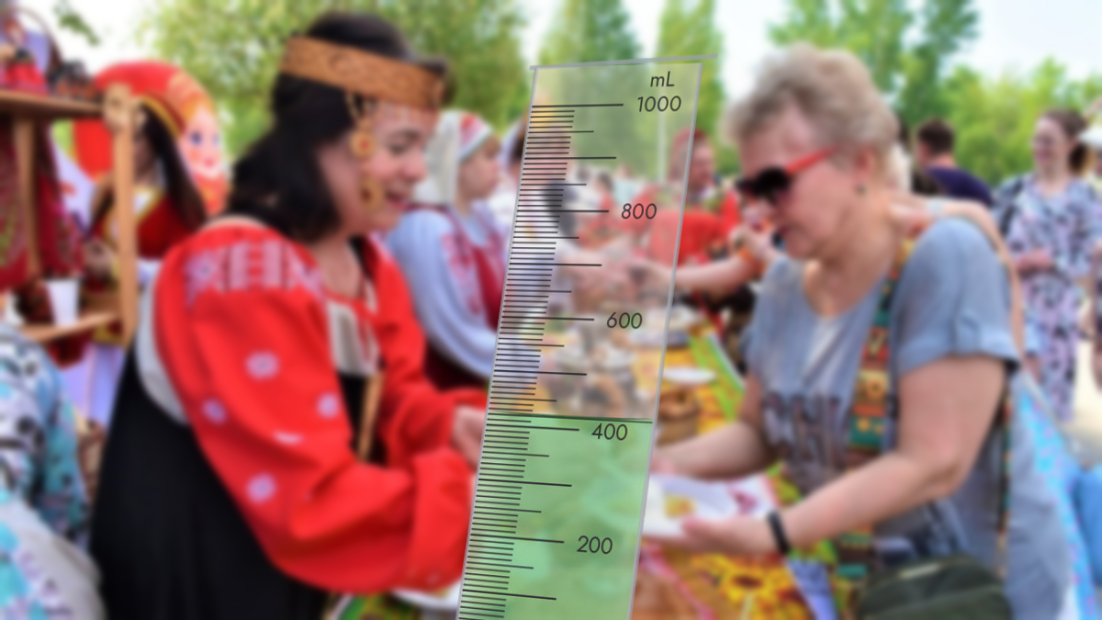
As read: value=420 unit=mL
